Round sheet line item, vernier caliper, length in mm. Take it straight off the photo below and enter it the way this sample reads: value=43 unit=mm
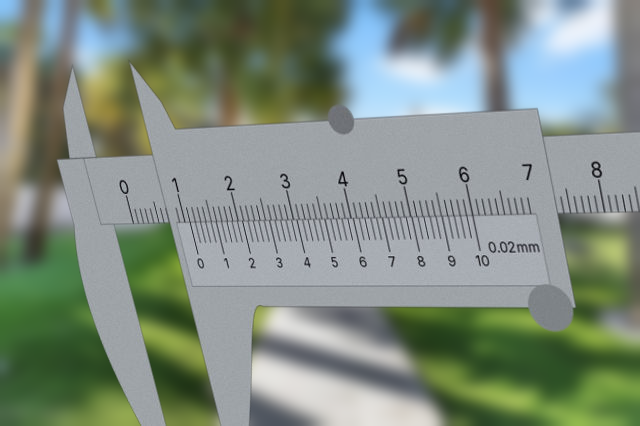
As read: value=11.0 unit=mm
